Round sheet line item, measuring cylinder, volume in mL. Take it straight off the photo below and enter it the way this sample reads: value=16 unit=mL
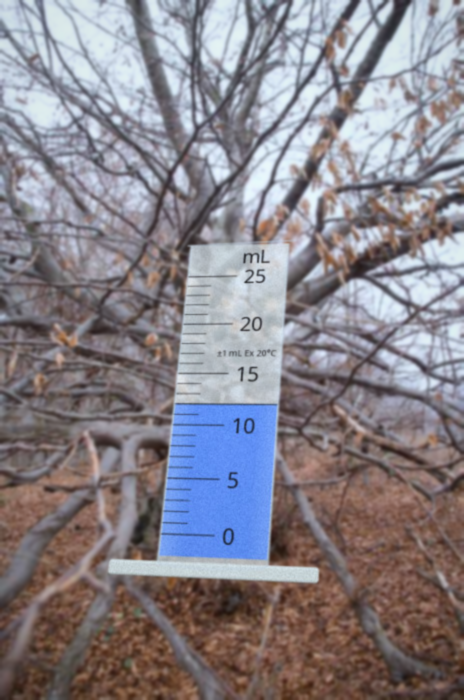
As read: value=12 unit=mL
